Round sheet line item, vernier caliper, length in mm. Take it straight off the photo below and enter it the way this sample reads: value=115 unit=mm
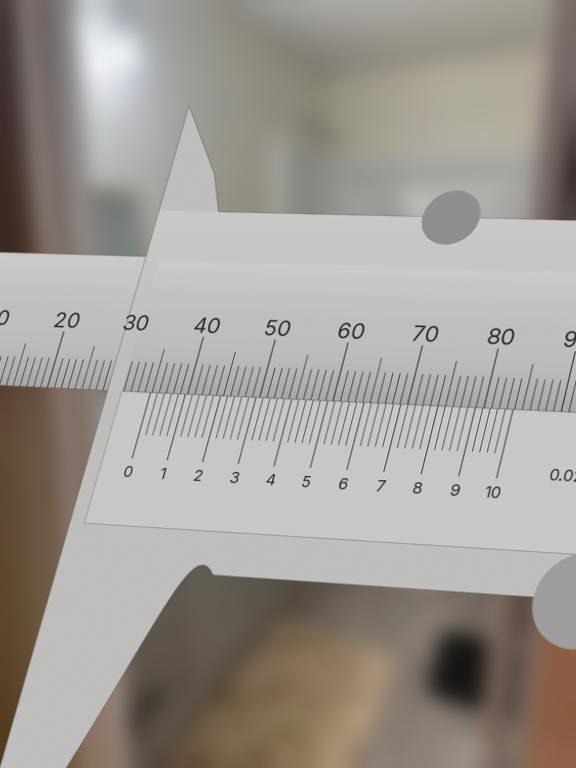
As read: value=34.8 unit=mm
